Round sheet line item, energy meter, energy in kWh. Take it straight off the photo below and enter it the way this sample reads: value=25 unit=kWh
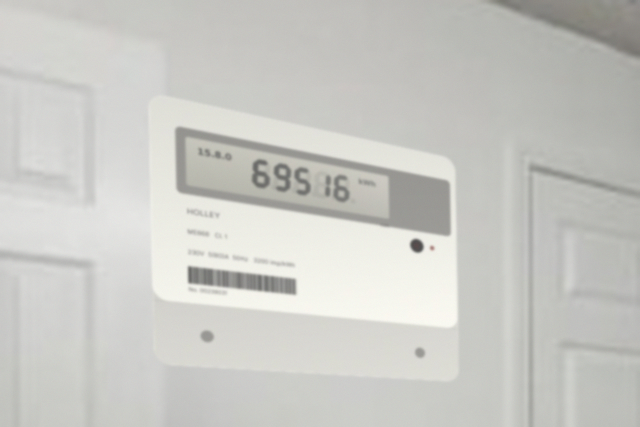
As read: value=69516 unit=kWh
